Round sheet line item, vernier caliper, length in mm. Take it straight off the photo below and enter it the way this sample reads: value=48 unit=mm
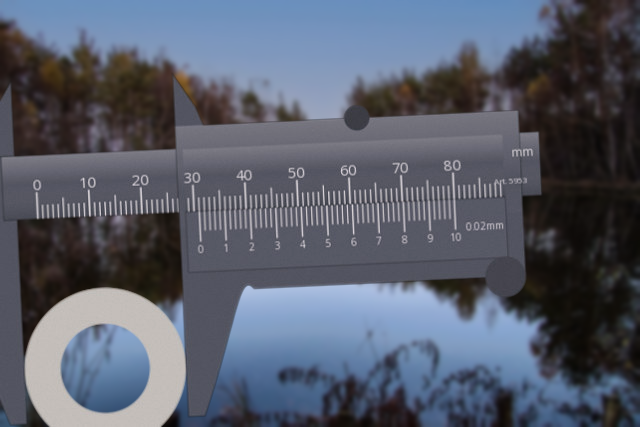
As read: value=31.0 unit=mm
